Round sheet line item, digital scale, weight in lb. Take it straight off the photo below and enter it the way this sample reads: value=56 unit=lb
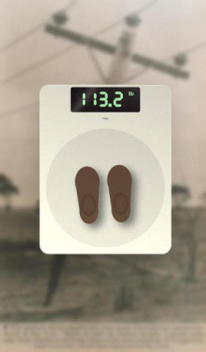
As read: value=113.2 unit=lb
